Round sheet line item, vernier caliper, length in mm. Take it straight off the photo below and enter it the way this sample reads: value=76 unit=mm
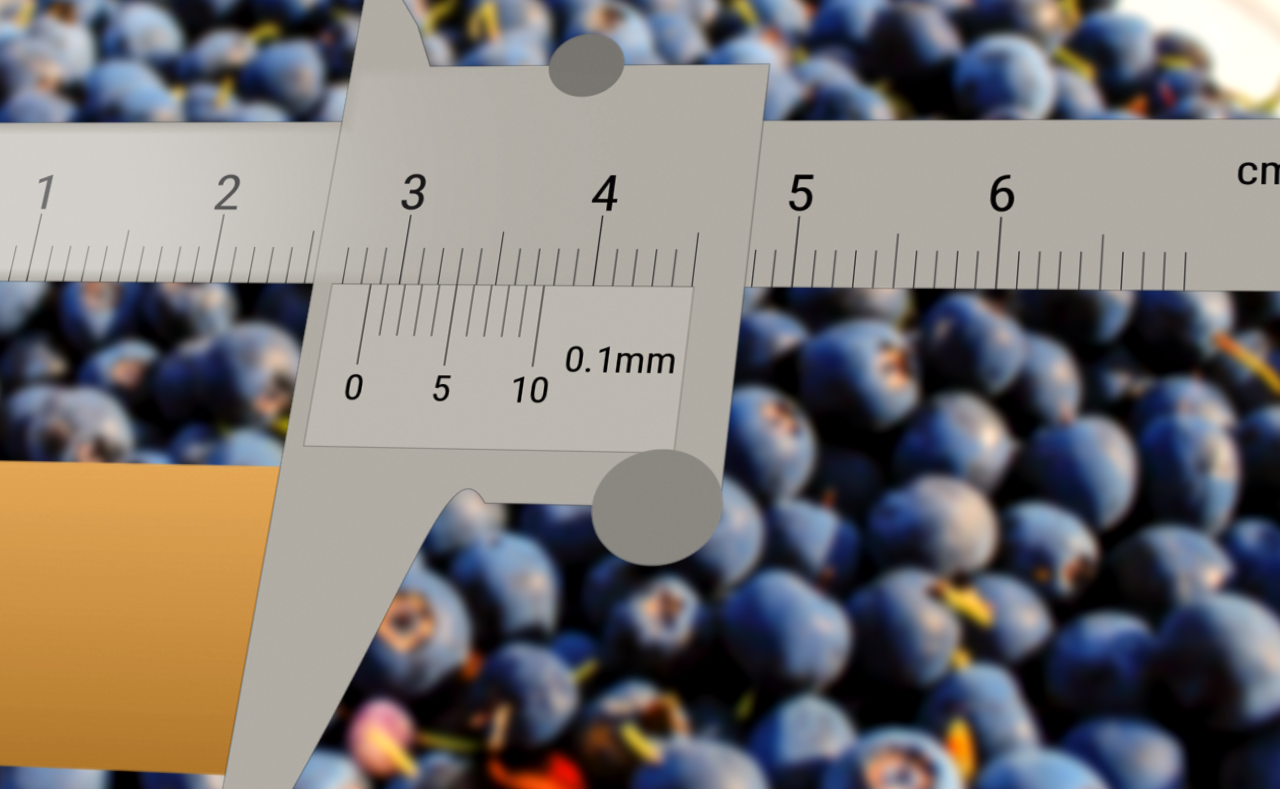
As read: value=28.5 unit=mm
